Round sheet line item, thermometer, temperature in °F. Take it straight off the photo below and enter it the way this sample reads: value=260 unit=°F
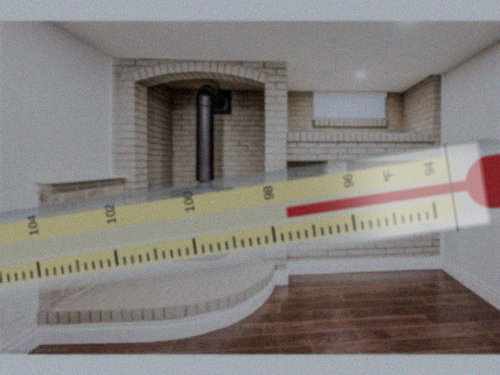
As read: value=97.6 unit=°F
